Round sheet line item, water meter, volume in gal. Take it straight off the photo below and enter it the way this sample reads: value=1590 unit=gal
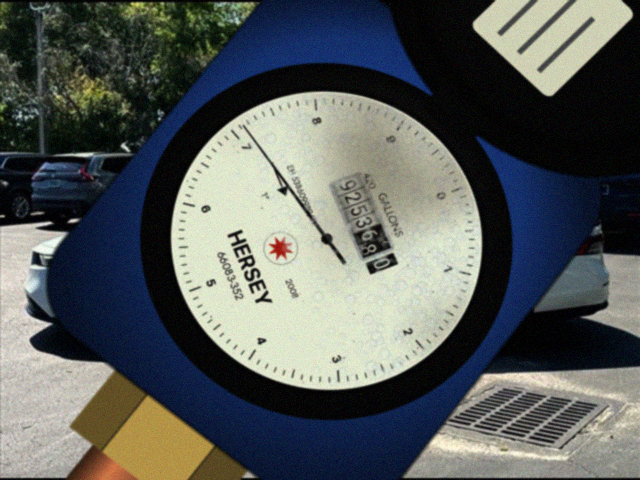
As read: value=9253677.1 unit=gal
